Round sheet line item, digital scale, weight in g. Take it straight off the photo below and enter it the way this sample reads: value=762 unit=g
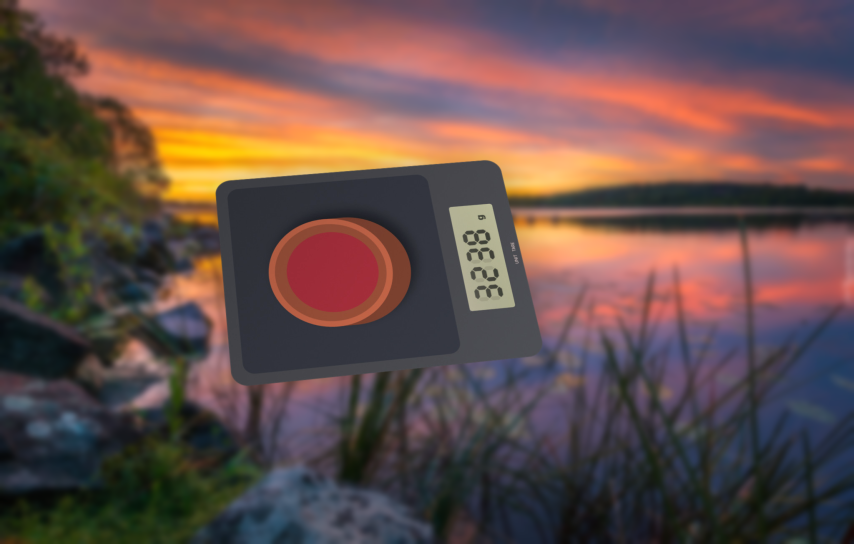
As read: value=3238 unit=g
